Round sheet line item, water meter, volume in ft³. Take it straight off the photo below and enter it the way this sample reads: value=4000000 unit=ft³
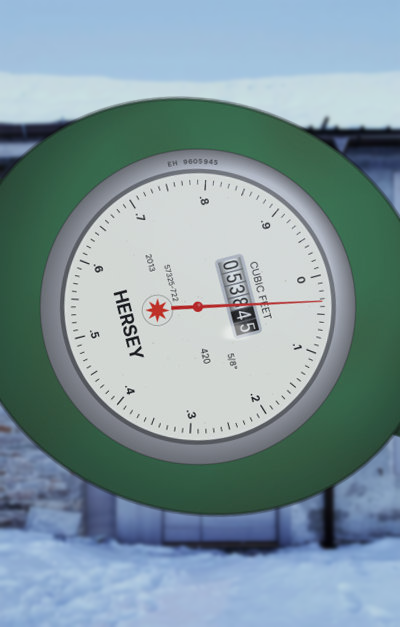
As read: value=53845.03 unit=ft³
